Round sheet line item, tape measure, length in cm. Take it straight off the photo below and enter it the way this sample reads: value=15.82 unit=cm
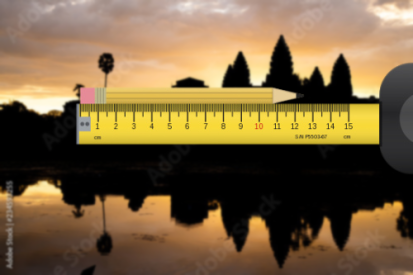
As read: value=12.5 unit=cm
